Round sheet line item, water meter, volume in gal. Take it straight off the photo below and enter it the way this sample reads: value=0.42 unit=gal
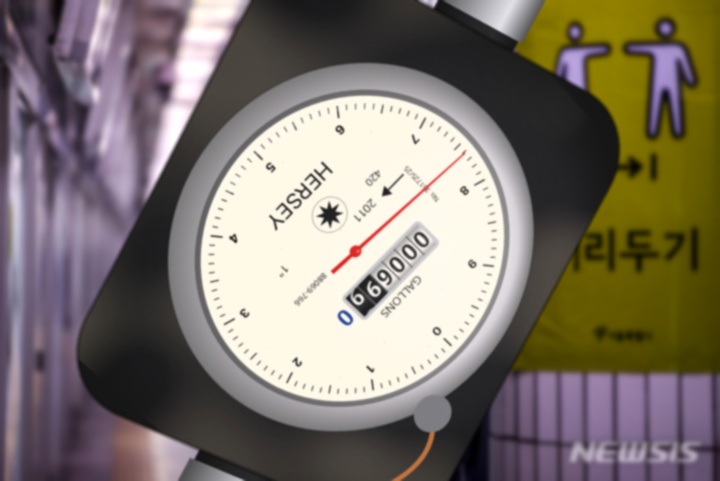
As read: value=6987.6 unit=gal
